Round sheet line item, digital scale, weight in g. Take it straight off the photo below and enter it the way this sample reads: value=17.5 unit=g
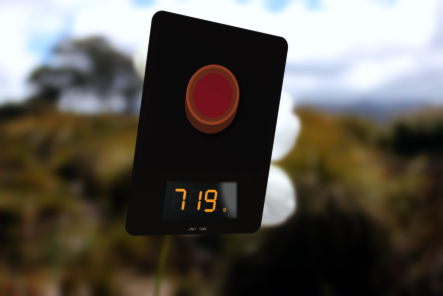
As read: value=719 unit=g
